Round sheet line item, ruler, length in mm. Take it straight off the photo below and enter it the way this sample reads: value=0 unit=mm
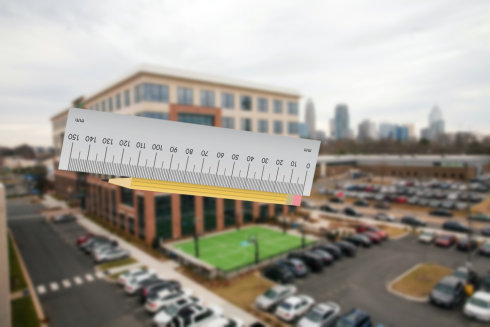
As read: value=130 unit=mm
